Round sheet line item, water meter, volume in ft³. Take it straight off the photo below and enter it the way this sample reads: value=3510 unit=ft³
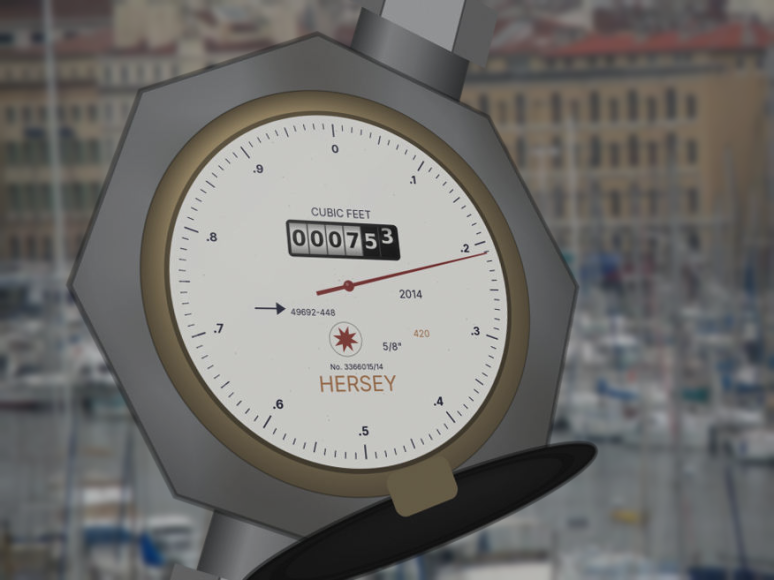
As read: value=753.21 unit=ft³
